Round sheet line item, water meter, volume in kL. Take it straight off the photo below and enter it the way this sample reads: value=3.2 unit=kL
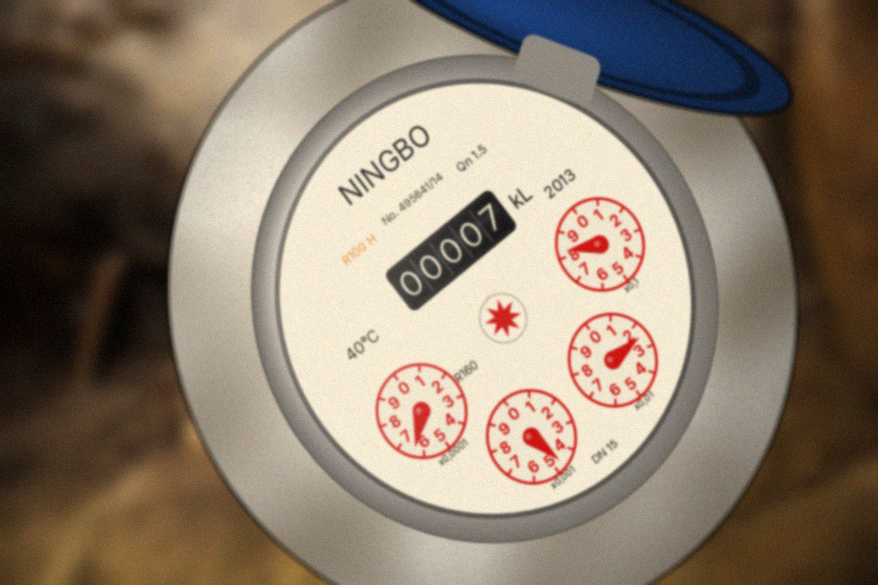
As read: value=7.8246 unit=kL
